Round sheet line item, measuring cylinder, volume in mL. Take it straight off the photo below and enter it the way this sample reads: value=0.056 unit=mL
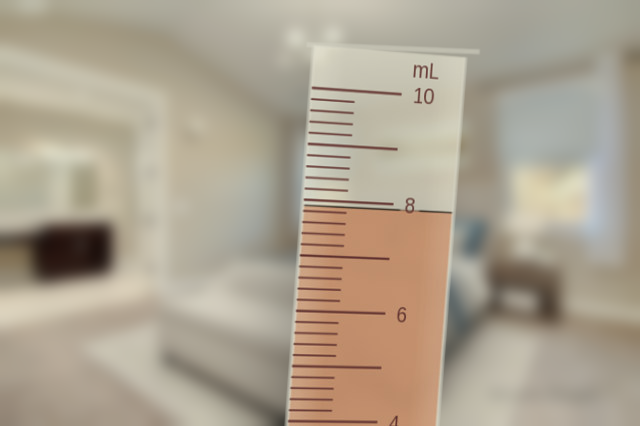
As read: value=7.9 unit=mL
